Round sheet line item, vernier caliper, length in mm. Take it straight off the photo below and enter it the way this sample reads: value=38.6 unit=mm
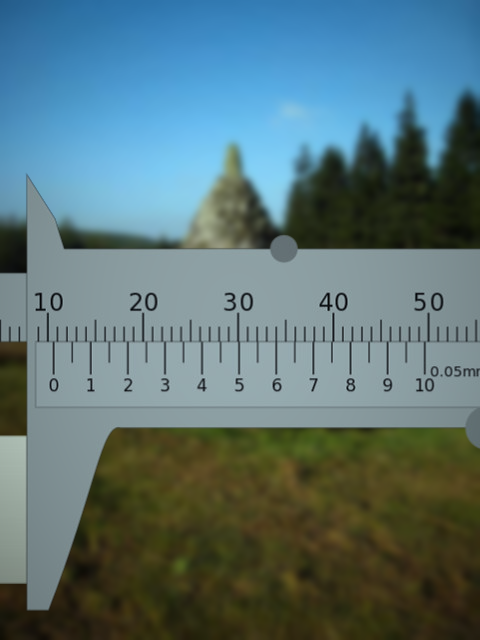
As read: value=10.6 unit=mm
